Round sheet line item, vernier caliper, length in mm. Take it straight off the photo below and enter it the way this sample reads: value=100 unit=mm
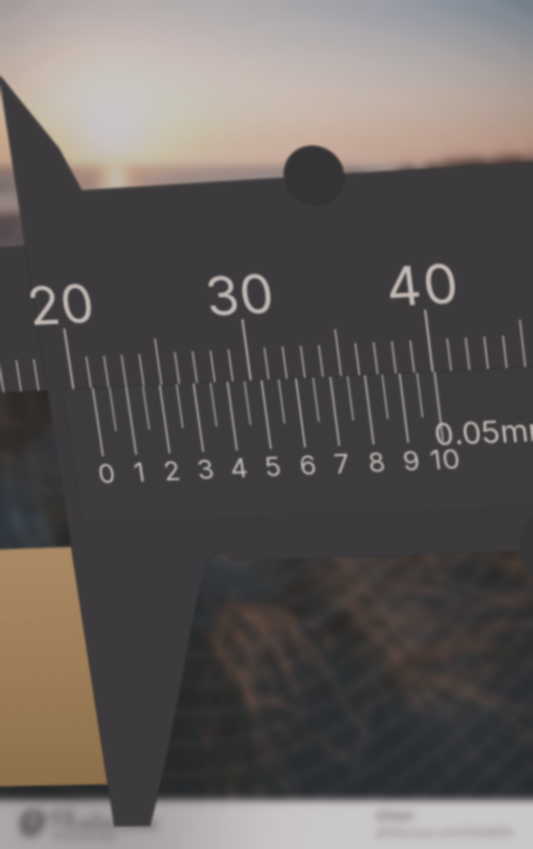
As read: value=21.1 unit=mm
